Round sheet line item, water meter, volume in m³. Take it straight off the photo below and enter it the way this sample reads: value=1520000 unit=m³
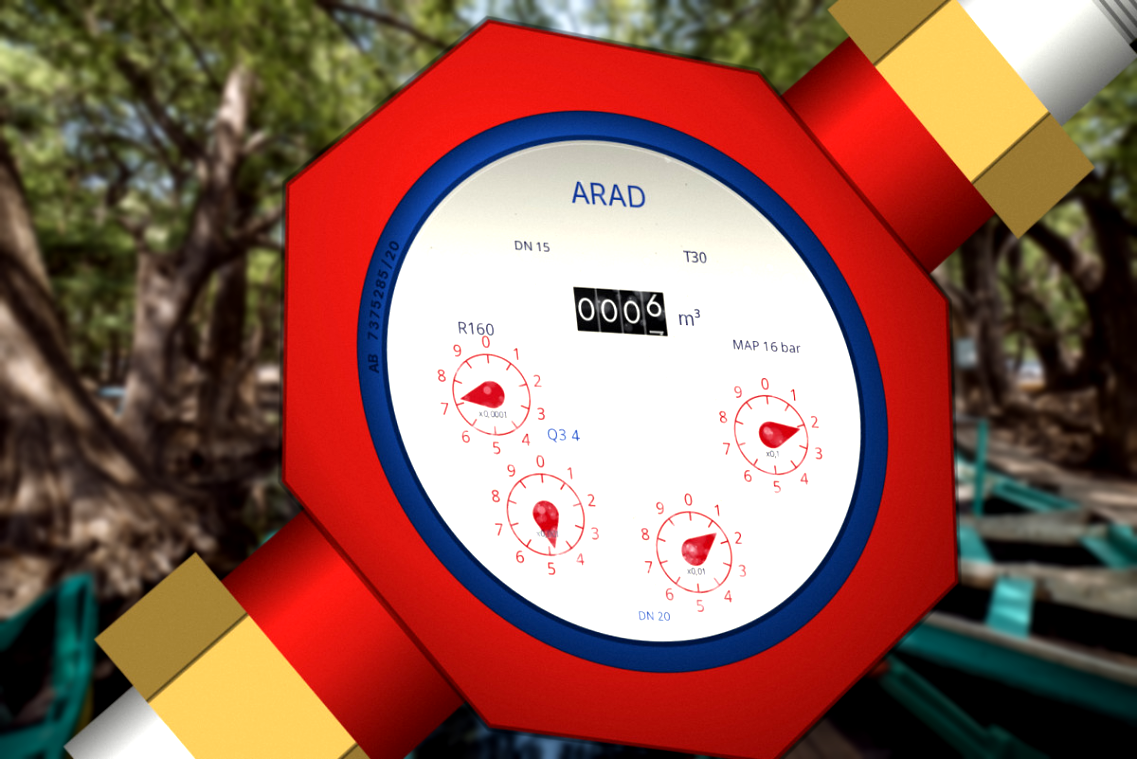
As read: value=6.2147 unit=m³
